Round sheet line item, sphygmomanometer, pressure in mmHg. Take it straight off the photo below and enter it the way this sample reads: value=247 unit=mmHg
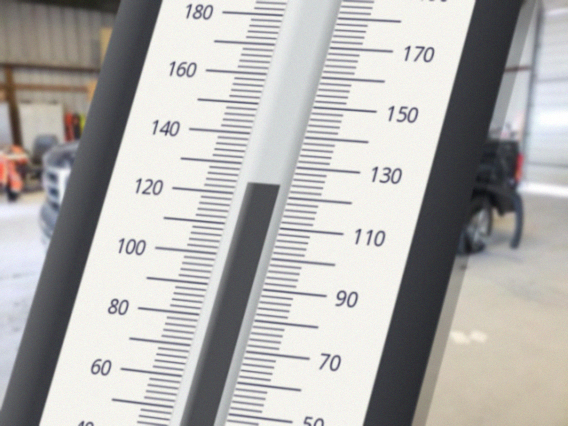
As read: value=124 unit=mmHg
